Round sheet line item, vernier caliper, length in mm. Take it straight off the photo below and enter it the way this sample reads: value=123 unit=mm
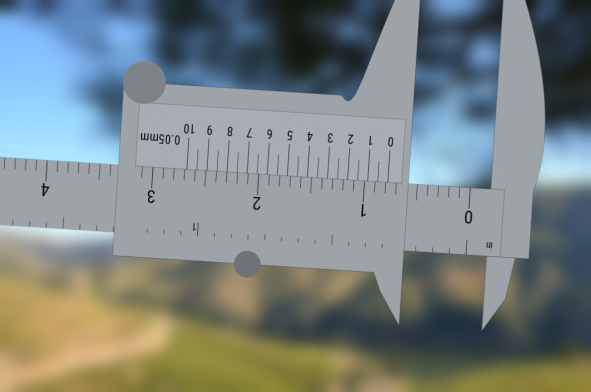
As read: value=7.8 unit=mm
